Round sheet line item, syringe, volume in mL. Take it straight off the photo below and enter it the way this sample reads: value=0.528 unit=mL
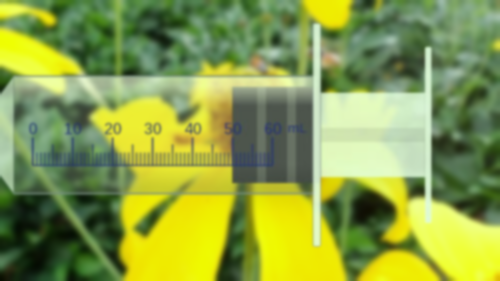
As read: value=50 unit=mL
